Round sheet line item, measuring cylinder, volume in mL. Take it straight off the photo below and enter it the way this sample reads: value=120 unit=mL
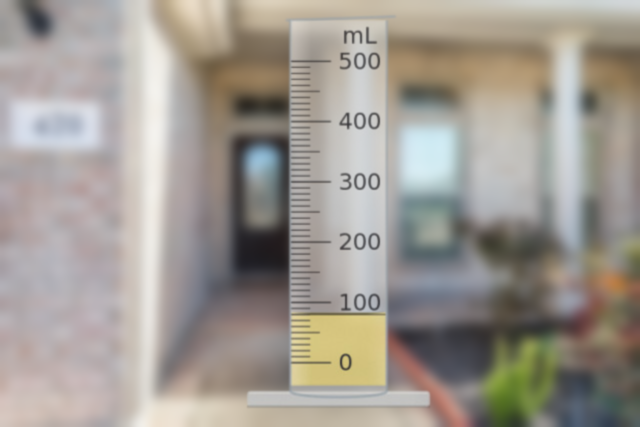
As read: value=80 unit=mL
